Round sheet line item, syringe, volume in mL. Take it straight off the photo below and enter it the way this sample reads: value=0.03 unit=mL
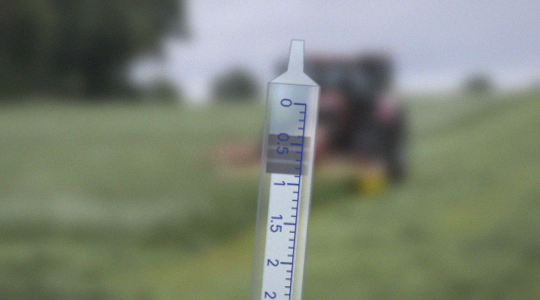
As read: value=0.4 unit=mL
